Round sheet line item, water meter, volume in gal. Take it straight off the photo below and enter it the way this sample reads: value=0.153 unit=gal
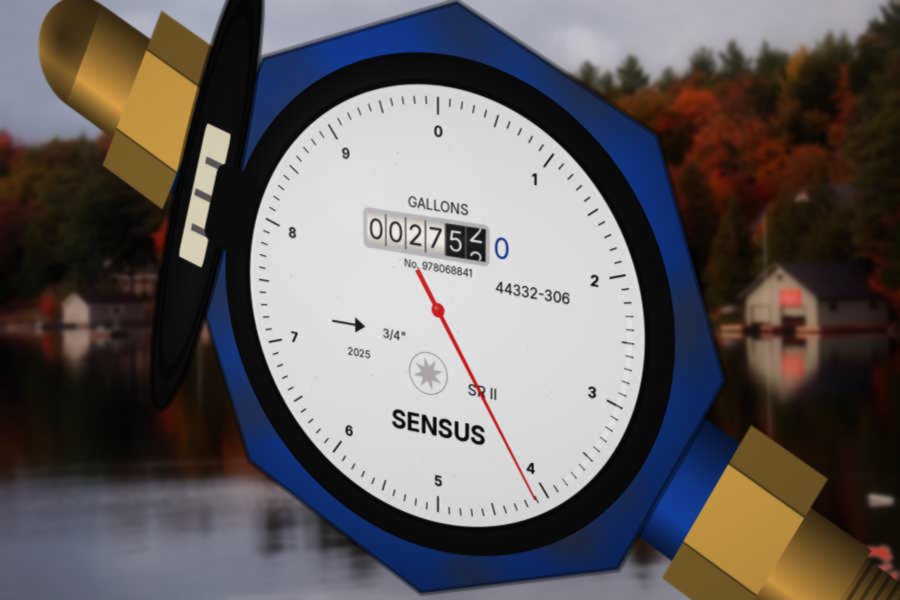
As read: value=27524.1 unit=gal
